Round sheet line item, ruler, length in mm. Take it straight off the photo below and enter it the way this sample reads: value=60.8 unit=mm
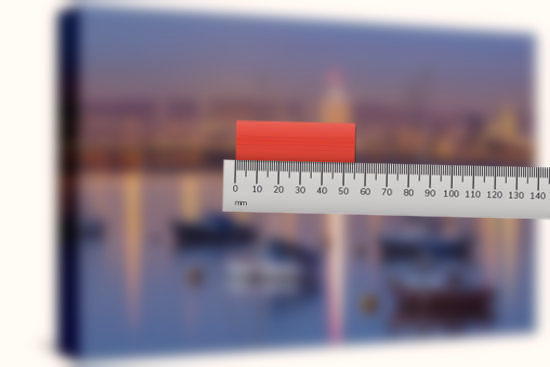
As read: value=55 unit=mm
